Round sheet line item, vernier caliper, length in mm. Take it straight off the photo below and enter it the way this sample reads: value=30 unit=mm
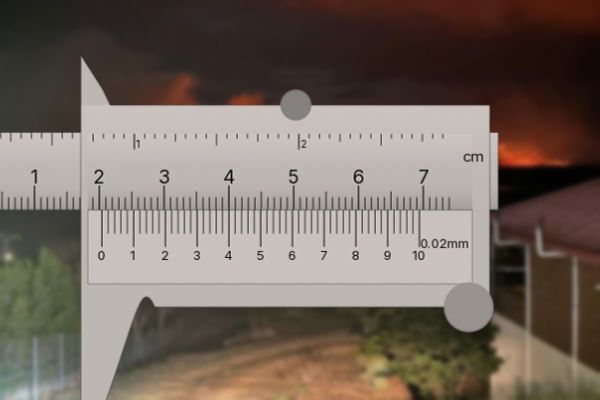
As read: value=20.4 unit=mm
